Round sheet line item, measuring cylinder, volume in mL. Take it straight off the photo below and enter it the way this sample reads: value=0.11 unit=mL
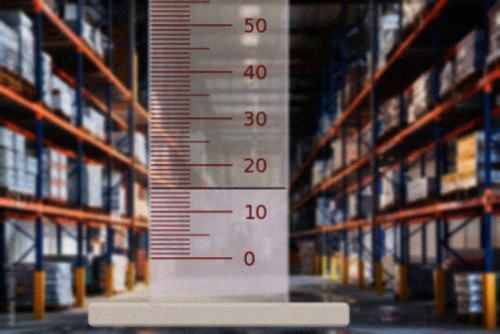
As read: value=15 unit=mL
